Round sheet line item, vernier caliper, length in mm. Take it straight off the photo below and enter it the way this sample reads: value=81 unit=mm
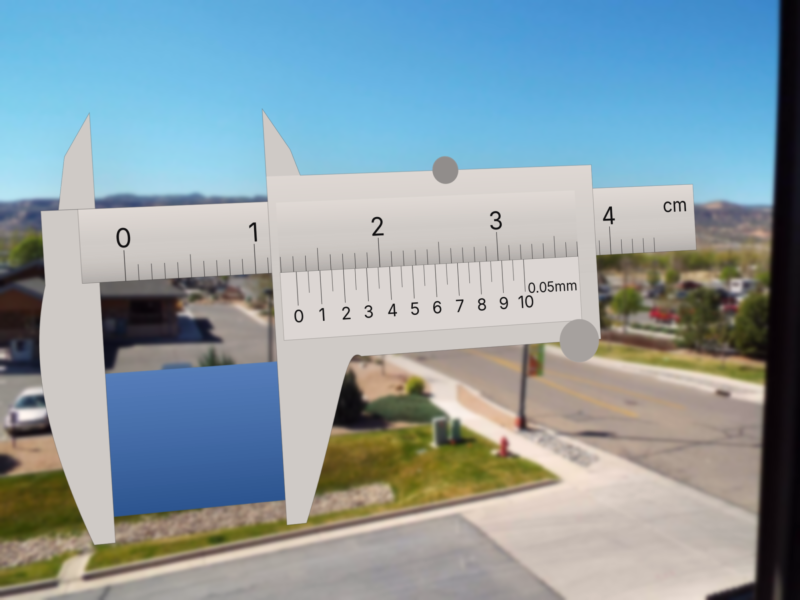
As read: value=13.2 unit=mm
